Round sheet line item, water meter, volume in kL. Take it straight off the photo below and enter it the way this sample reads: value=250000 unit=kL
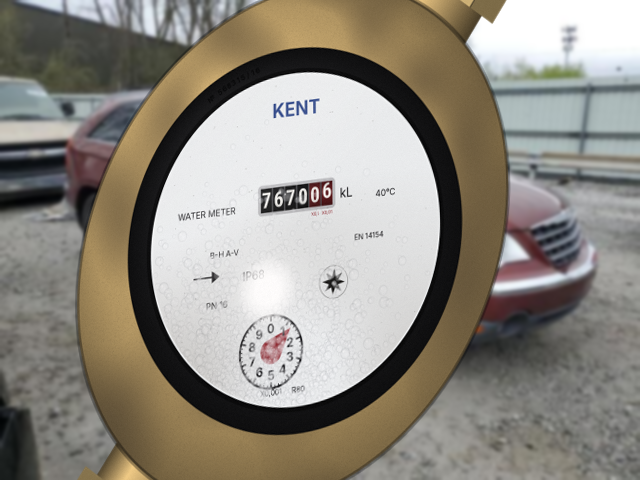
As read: value=7670.061 unit=kL
